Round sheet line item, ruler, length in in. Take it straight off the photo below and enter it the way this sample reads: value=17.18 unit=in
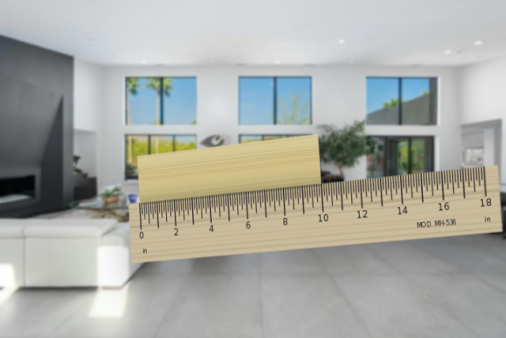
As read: value=10 unit=in
